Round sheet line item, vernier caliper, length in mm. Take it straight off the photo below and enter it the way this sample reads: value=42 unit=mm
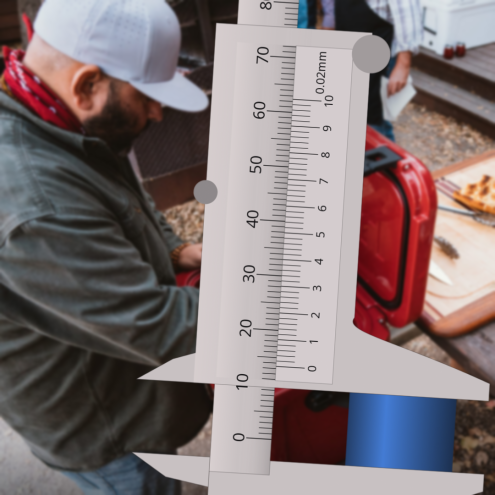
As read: value=13.4 unit=mm
